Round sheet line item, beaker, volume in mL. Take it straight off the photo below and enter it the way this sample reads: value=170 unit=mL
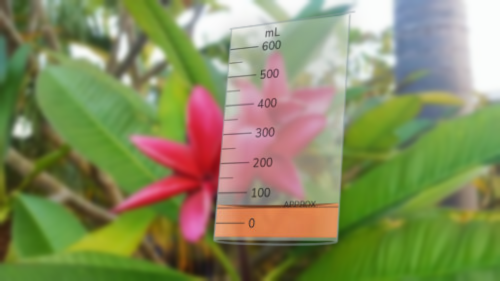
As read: value=50 unit=mL
